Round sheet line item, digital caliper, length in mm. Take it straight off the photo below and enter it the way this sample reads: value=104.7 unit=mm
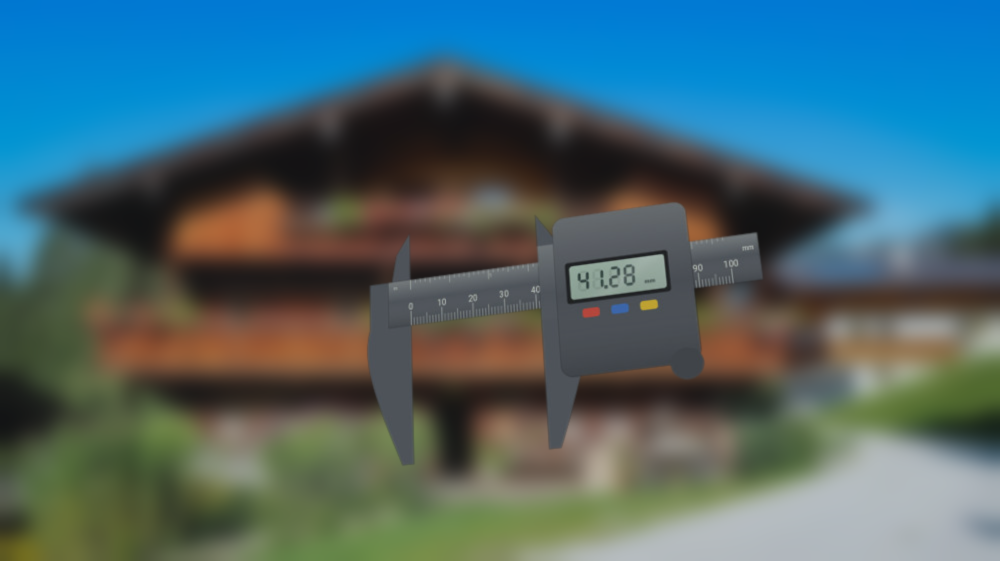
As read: value=41.28 unit=mm
